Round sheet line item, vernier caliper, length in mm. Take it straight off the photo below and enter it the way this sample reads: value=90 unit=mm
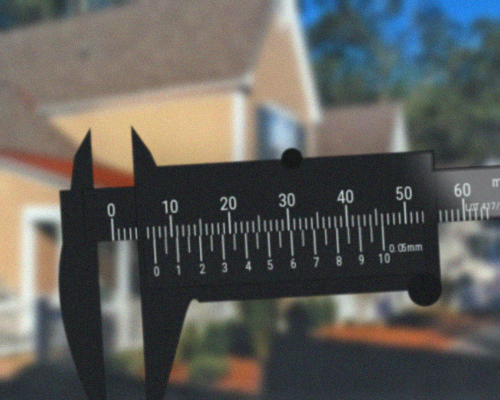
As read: value=7.0 unit=mm
